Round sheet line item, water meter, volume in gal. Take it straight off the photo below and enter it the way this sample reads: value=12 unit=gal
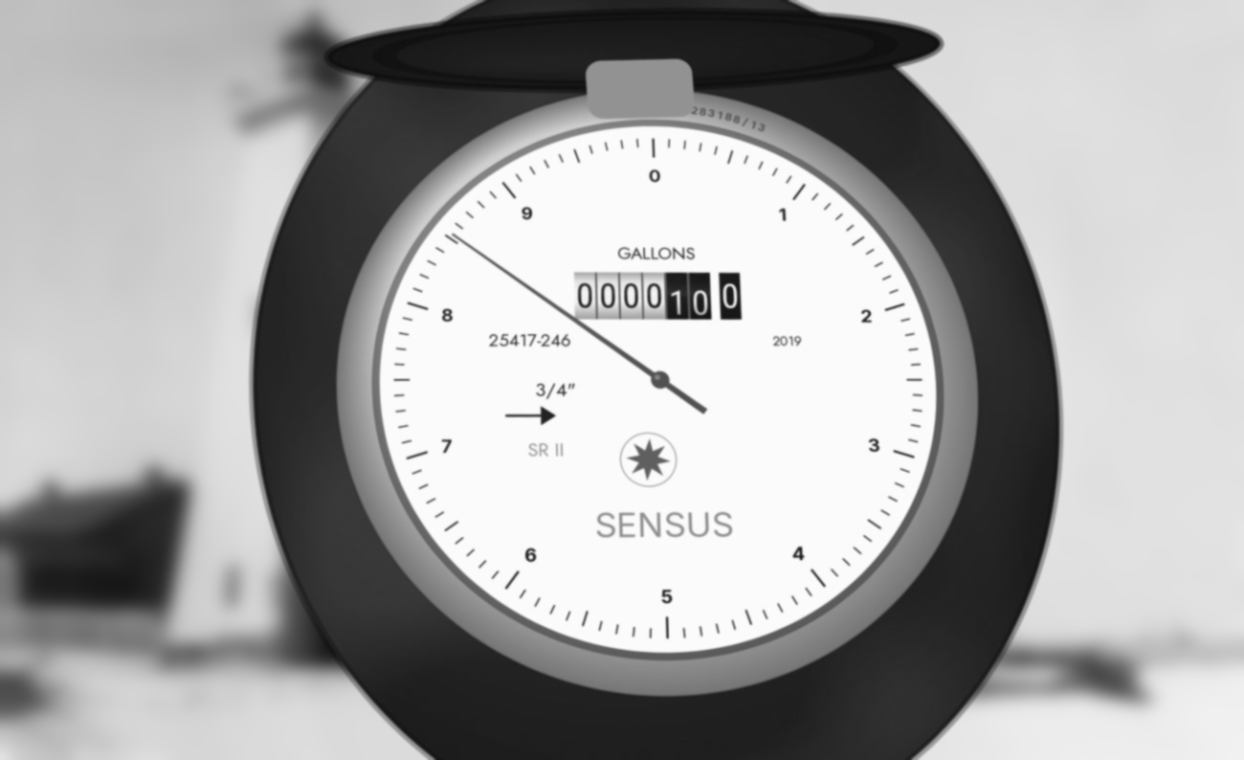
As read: value=98.5 unit=gal
